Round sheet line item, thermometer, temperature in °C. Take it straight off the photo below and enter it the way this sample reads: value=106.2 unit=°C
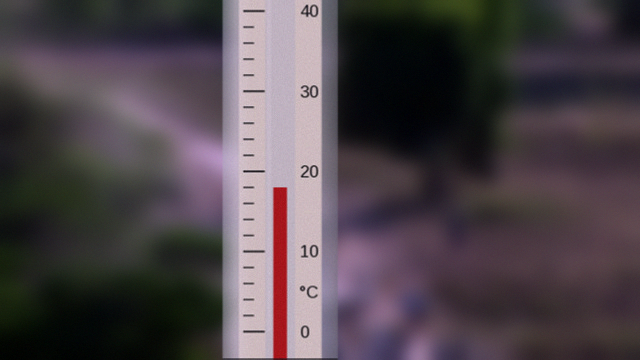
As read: value=18 unit=°C
